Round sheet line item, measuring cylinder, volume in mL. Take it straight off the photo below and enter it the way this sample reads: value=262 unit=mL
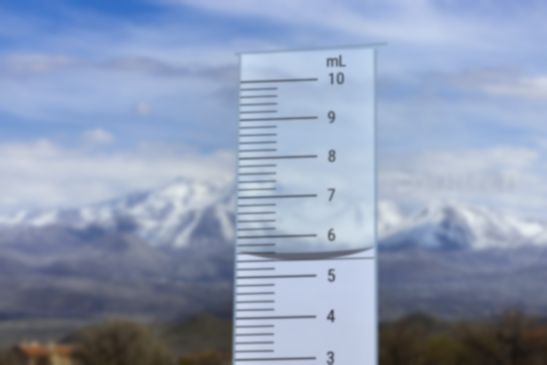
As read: value=5.4 unit=mL
